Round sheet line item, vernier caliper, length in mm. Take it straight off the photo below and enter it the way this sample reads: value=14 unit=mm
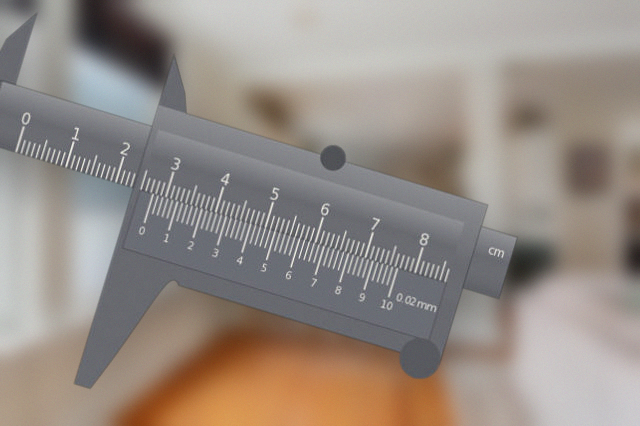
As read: value=27.5 unit=mm
